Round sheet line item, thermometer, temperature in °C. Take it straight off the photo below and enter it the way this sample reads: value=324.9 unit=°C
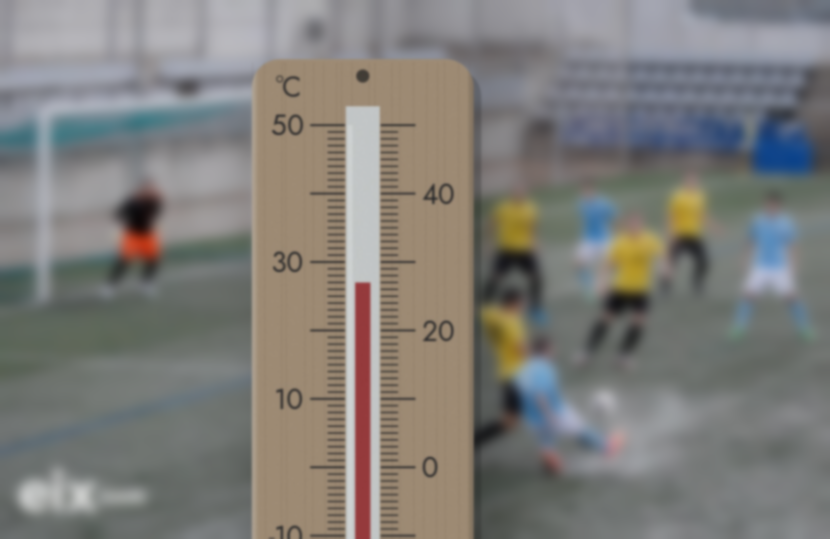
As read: value=27 unit=°C
